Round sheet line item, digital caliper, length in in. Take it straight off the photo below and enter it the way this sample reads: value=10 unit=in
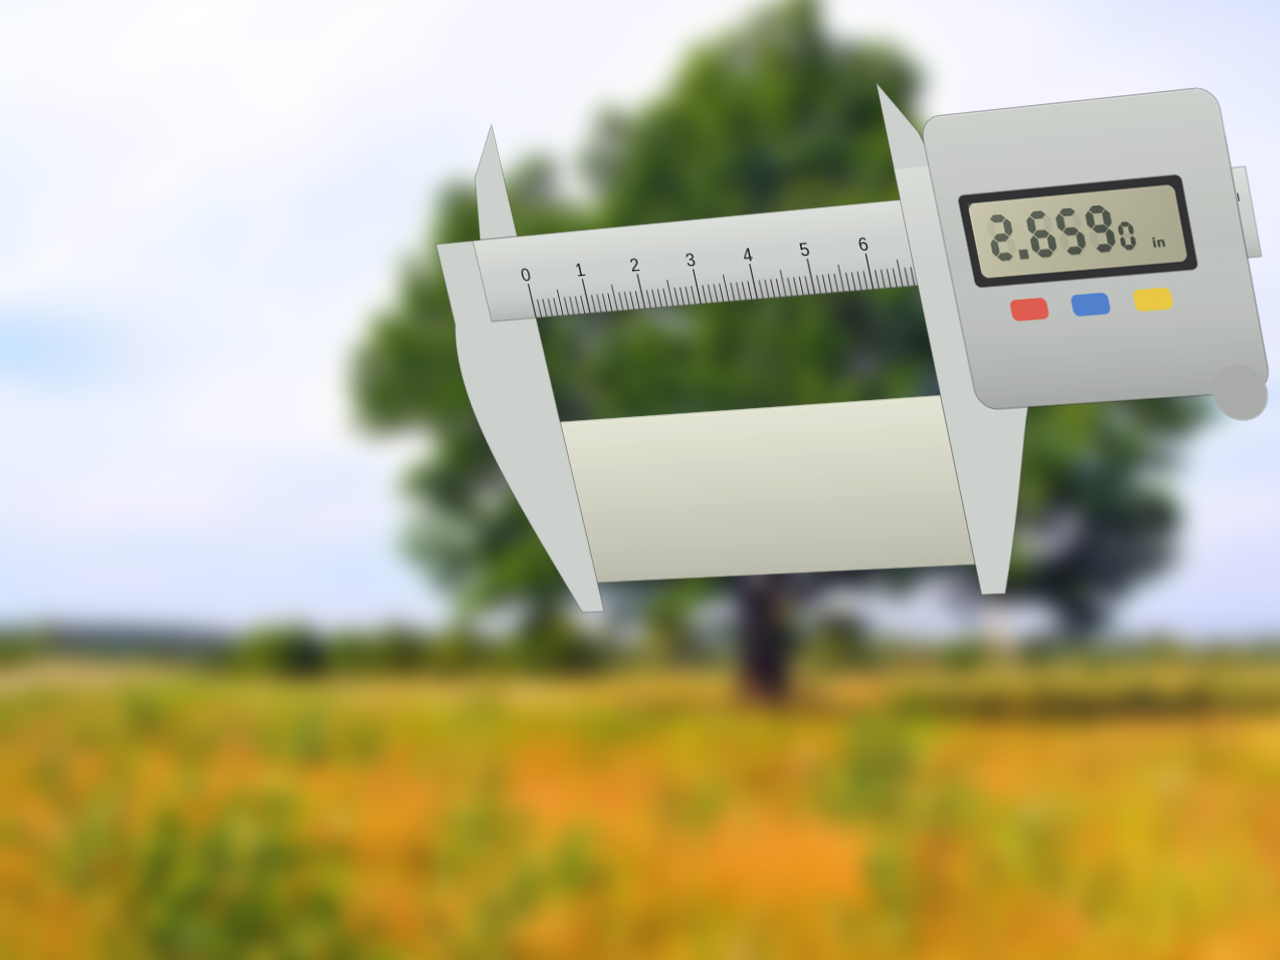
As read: value=2.6590 unit=in
